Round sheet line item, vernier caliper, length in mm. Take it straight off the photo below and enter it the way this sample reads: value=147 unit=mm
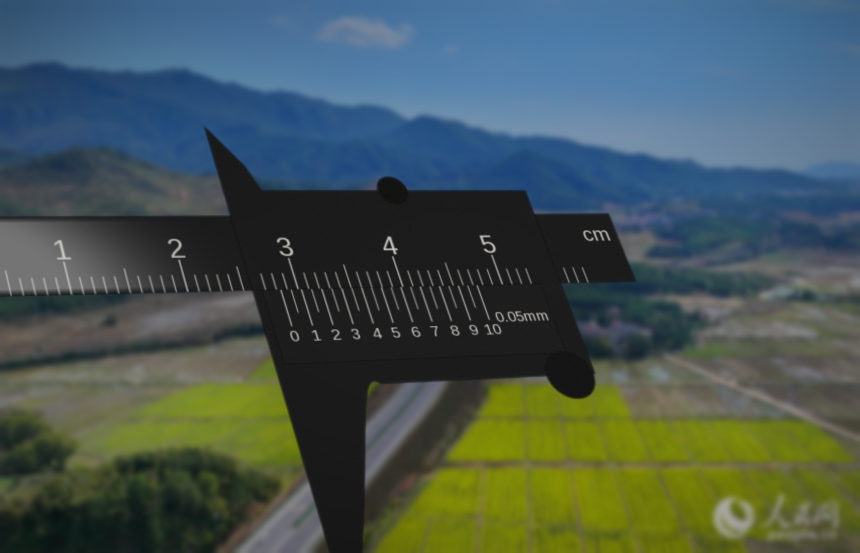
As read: value=28.4 unit=mm
